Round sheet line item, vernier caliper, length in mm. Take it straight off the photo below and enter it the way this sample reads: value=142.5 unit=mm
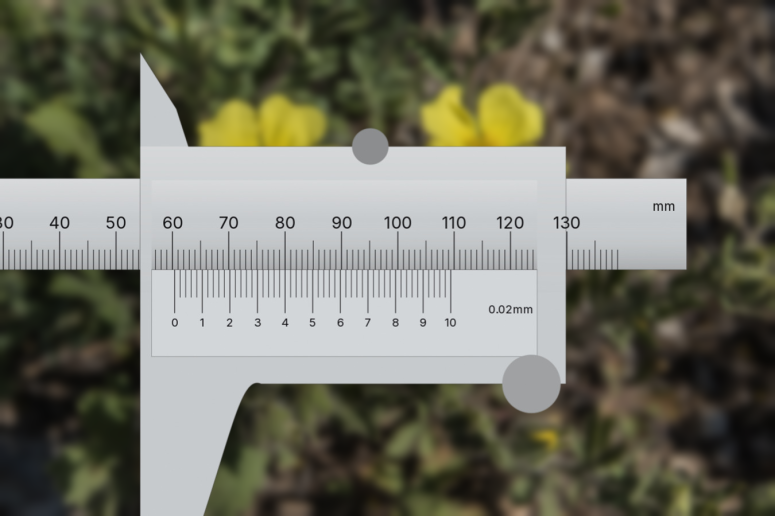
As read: value=60.4 unit=mm
